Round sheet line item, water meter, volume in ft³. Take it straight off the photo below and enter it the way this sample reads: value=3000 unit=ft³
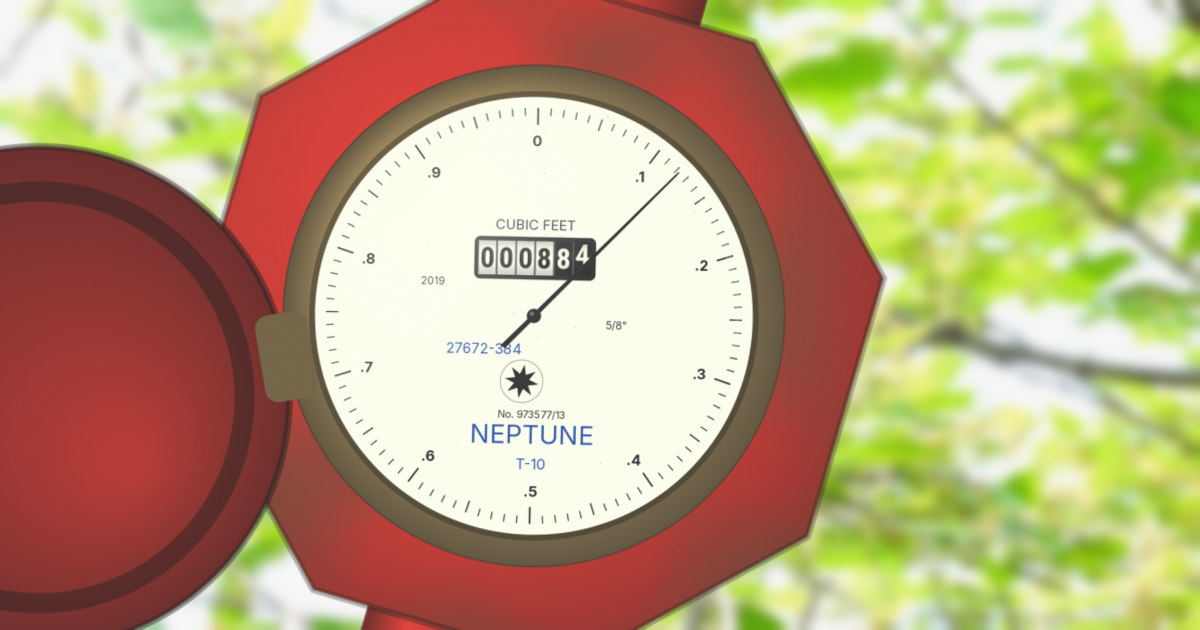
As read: value=884.12 unit=ft³
